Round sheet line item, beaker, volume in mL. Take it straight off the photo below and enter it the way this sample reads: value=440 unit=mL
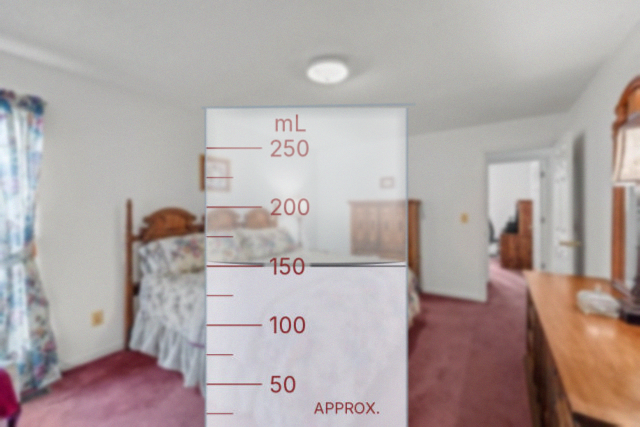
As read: value=150 unit=mL
